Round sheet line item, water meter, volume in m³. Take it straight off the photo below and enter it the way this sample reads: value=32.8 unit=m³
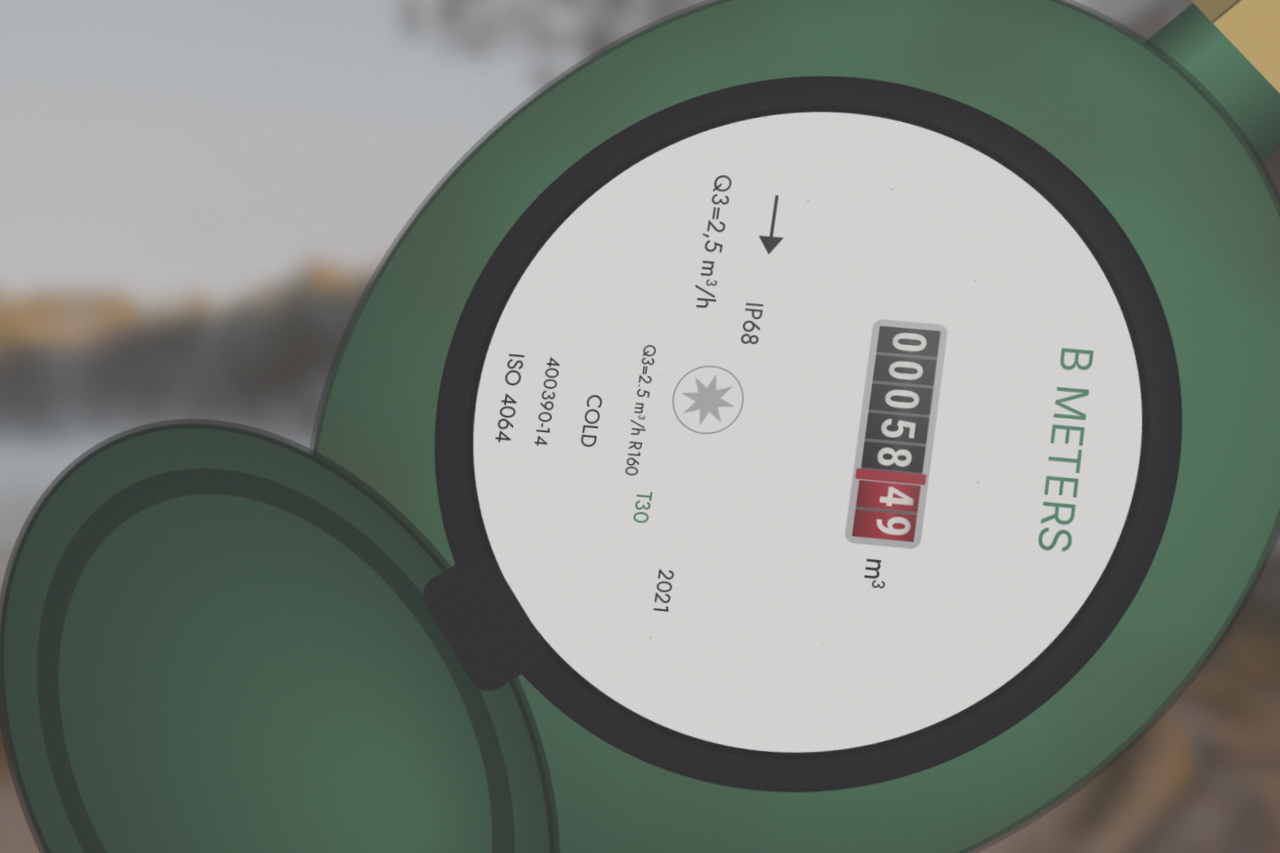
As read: value=58.49 unit=m³
